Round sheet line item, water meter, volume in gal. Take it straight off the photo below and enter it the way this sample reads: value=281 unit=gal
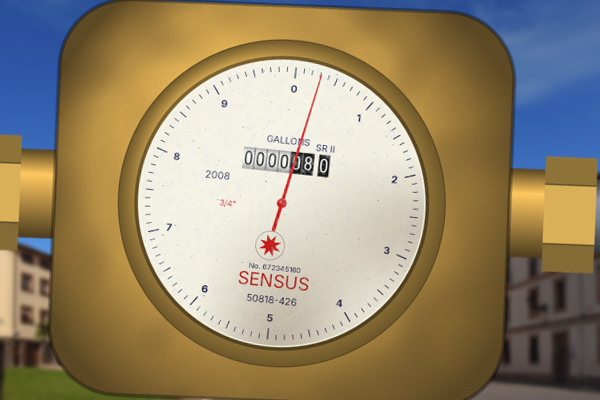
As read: value=80.3 unit=gal
